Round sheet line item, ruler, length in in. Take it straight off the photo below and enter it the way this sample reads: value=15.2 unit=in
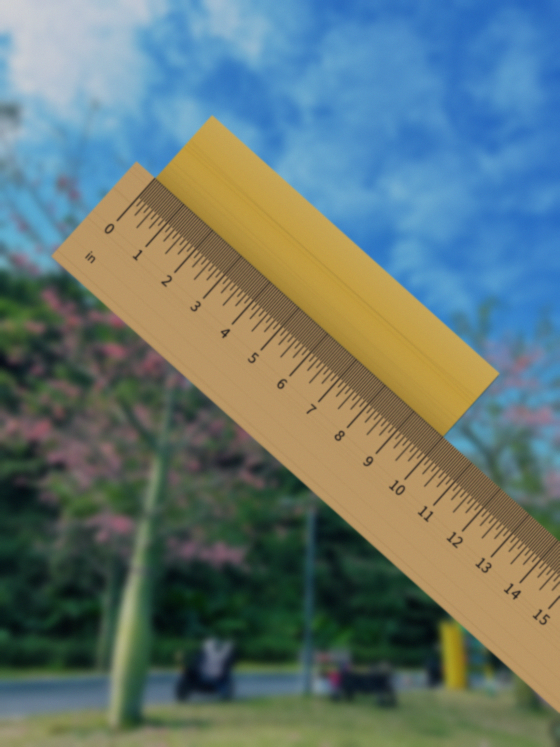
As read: value=10 unit=in
